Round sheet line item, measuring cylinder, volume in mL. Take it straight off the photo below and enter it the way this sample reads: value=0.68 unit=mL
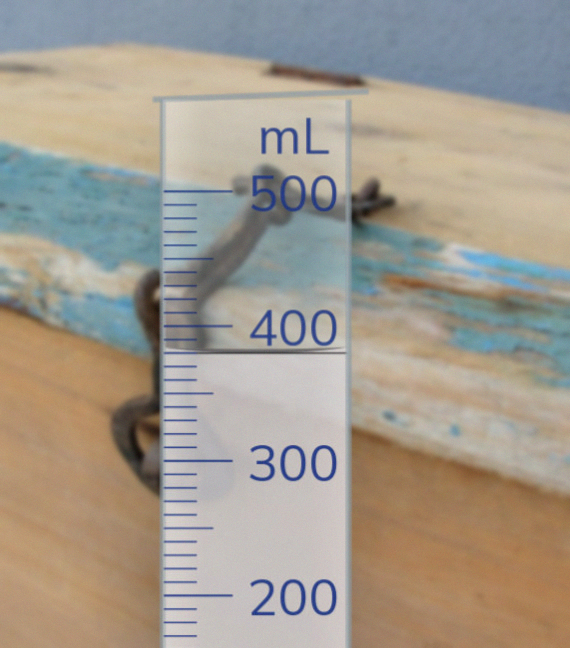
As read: value=380 unit=mL
